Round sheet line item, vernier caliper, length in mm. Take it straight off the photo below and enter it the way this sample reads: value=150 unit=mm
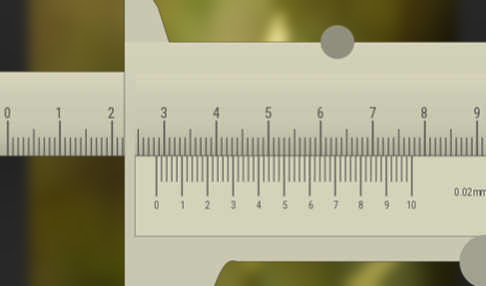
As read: value=28.5 unit=mm
